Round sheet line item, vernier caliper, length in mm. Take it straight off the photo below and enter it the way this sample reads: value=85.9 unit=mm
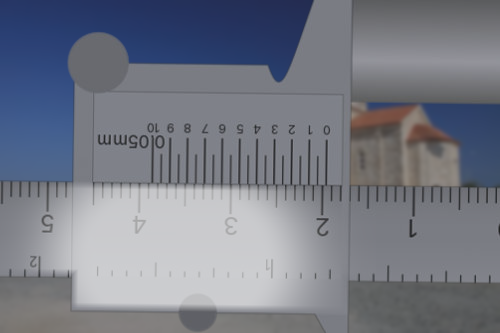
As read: value=19.6 unit=mm
